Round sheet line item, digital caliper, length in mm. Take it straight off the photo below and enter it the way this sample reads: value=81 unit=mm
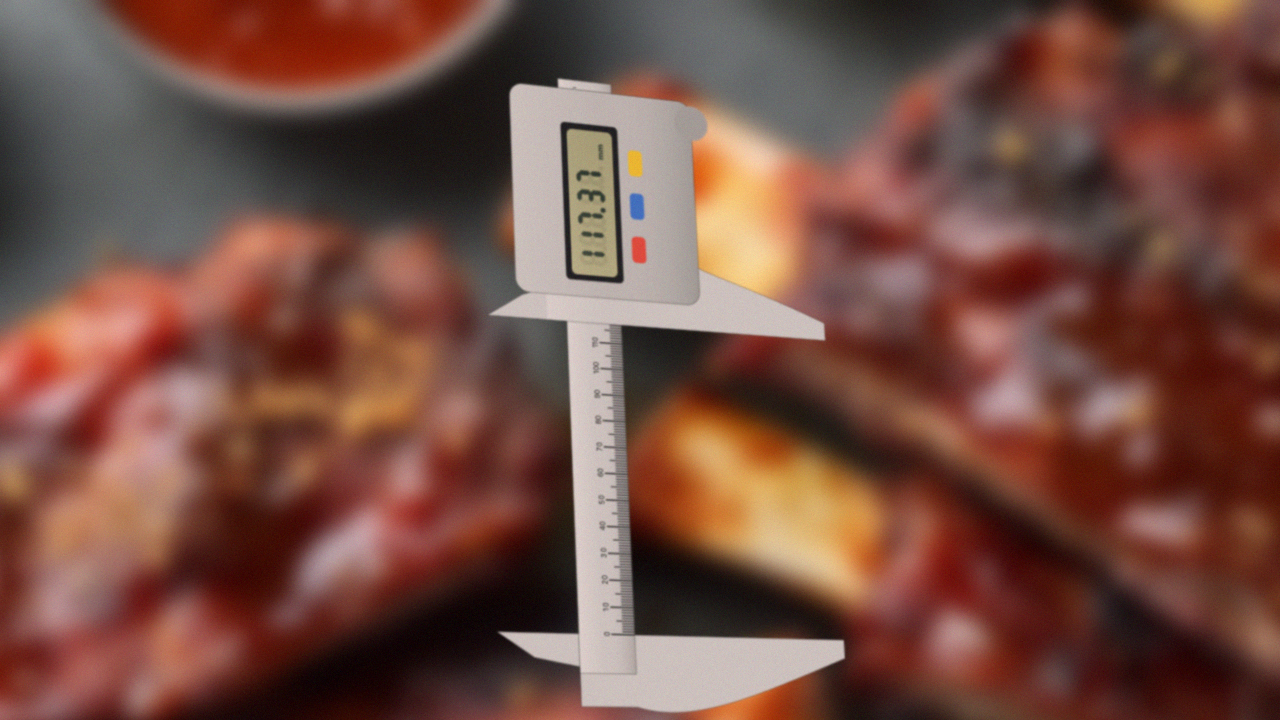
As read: value=117.37 unit=mm
